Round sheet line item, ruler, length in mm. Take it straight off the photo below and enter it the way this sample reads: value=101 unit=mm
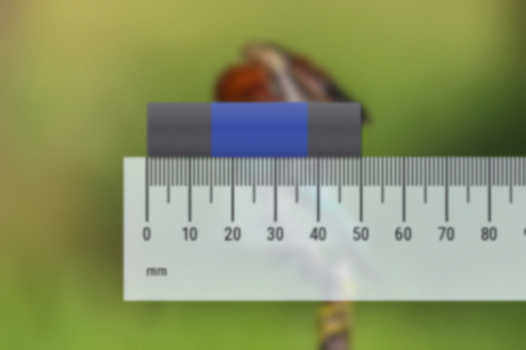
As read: value=50 unit=mm
